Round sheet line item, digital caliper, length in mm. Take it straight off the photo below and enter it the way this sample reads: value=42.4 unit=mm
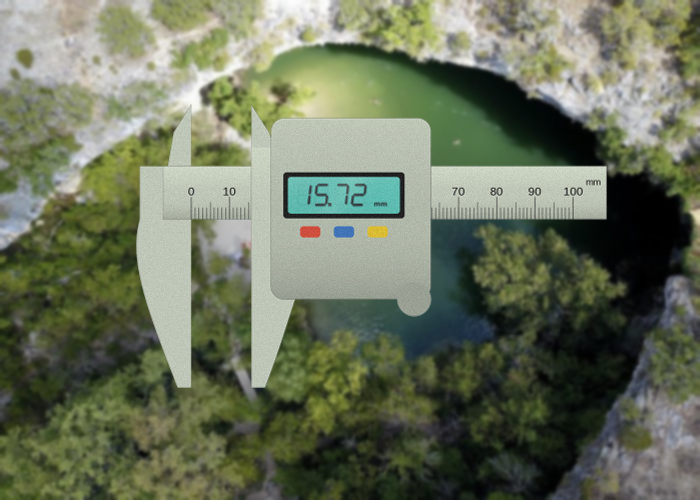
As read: value=15.72 unit=mm
